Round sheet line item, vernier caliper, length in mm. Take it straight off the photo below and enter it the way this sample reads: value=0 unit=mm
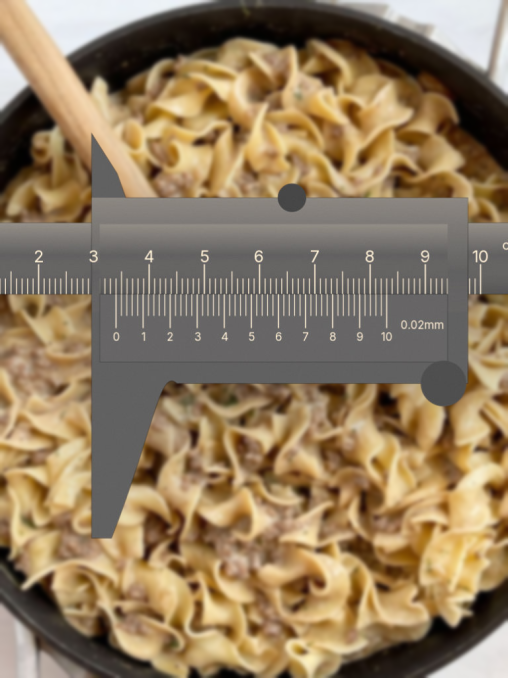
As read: value=34.0 unit=mm
